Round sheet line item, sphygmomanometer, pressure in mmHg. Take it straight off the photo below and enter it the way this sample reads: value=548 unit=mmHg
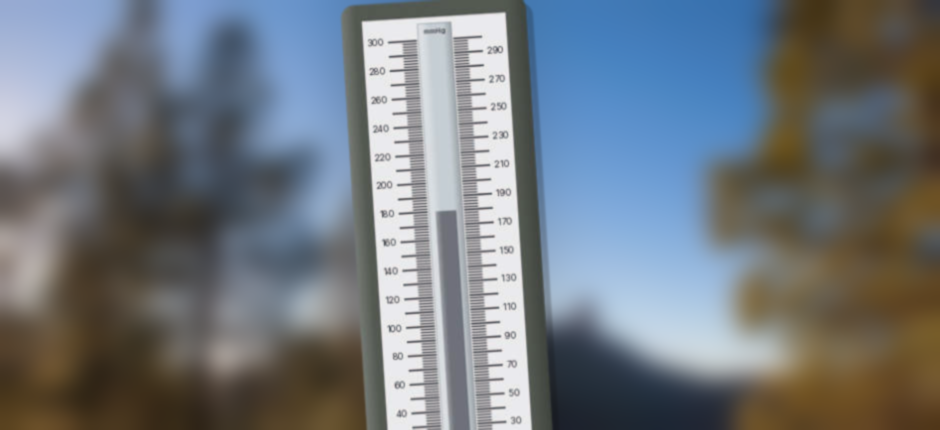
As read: value=180 unit=mmHg
